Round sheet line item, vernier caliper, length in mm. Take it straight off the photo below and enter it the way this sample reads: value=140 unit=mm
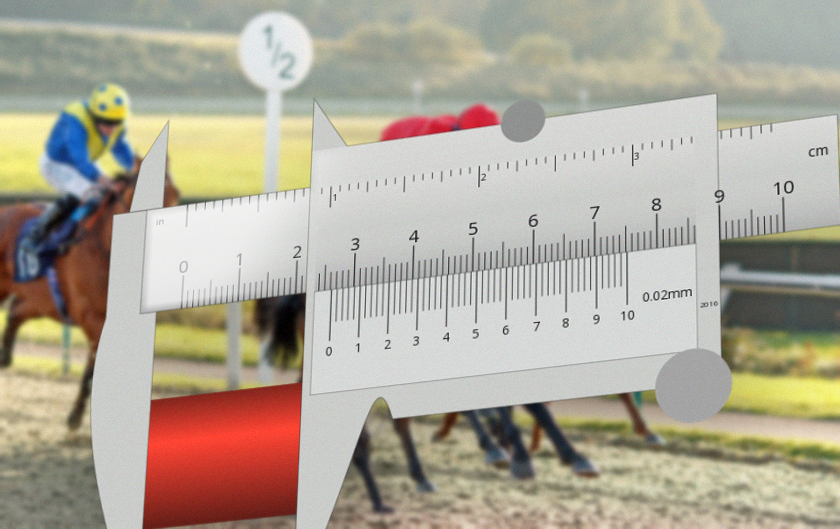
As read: value=26.2 unit=mm
